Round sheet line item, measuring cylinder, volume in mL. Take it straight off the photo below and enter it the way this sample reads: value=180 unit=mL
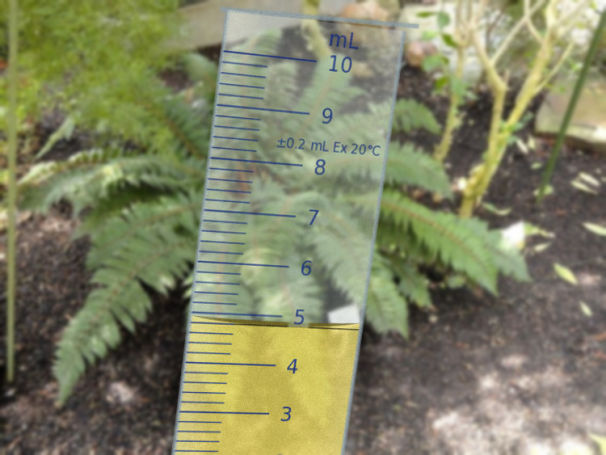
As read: value=4.8 unit=mL
